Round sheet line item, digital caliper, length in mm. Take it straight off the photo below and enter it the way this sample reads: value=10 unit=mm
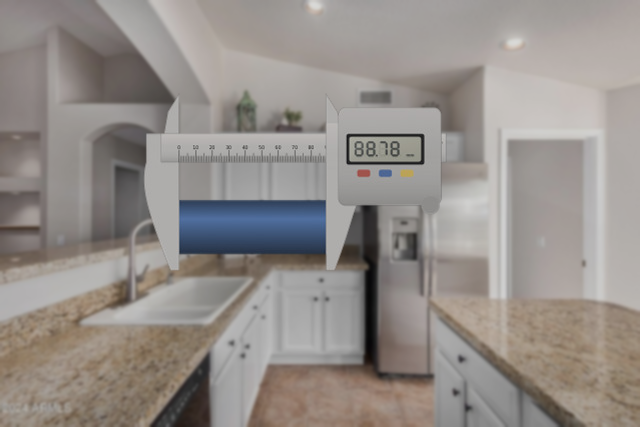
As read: value=88.78 unit=mm
